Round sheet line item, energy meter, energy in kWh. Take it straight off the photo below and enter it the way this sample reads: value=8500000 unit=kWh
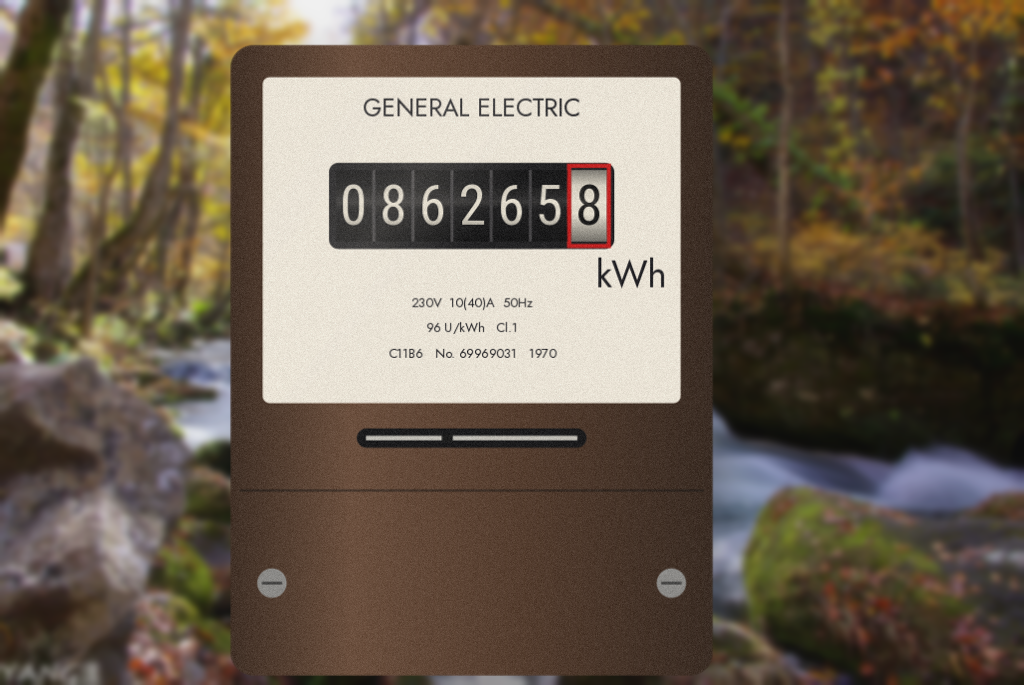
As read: value=86265.8 unit=kWh
